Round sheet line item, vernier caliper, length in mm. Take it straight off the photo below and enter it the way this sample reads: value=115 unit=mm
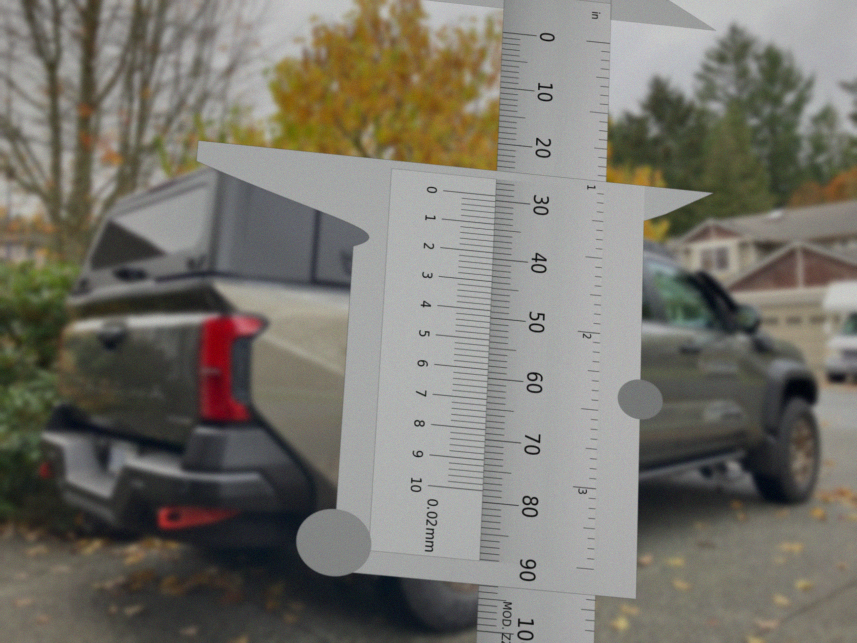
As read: value=29.2 unit=mm
